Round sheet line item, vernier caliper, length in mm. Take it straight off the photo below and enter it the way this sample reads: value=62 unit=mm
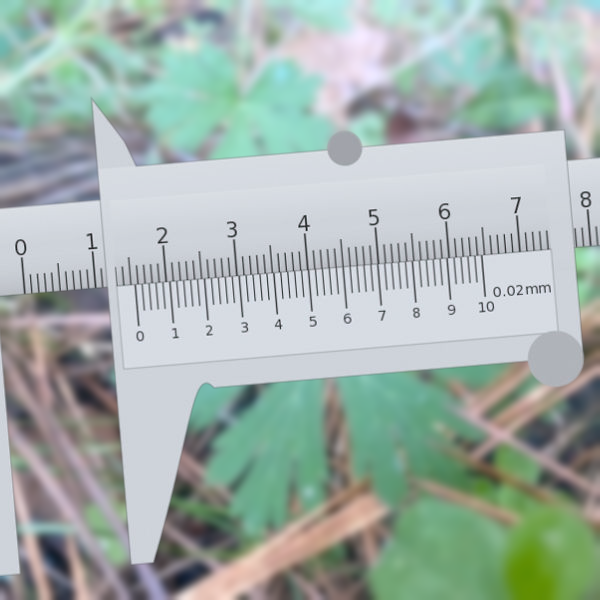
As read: value=15.6 unit=mm
